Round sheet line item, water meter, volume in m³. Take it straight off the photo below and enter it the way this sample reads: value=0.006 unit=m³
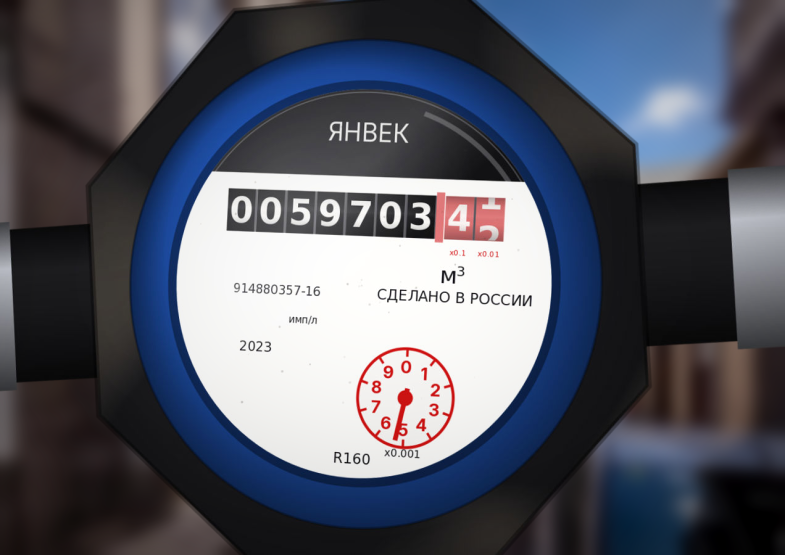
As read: value=59703.415 unit=m³
